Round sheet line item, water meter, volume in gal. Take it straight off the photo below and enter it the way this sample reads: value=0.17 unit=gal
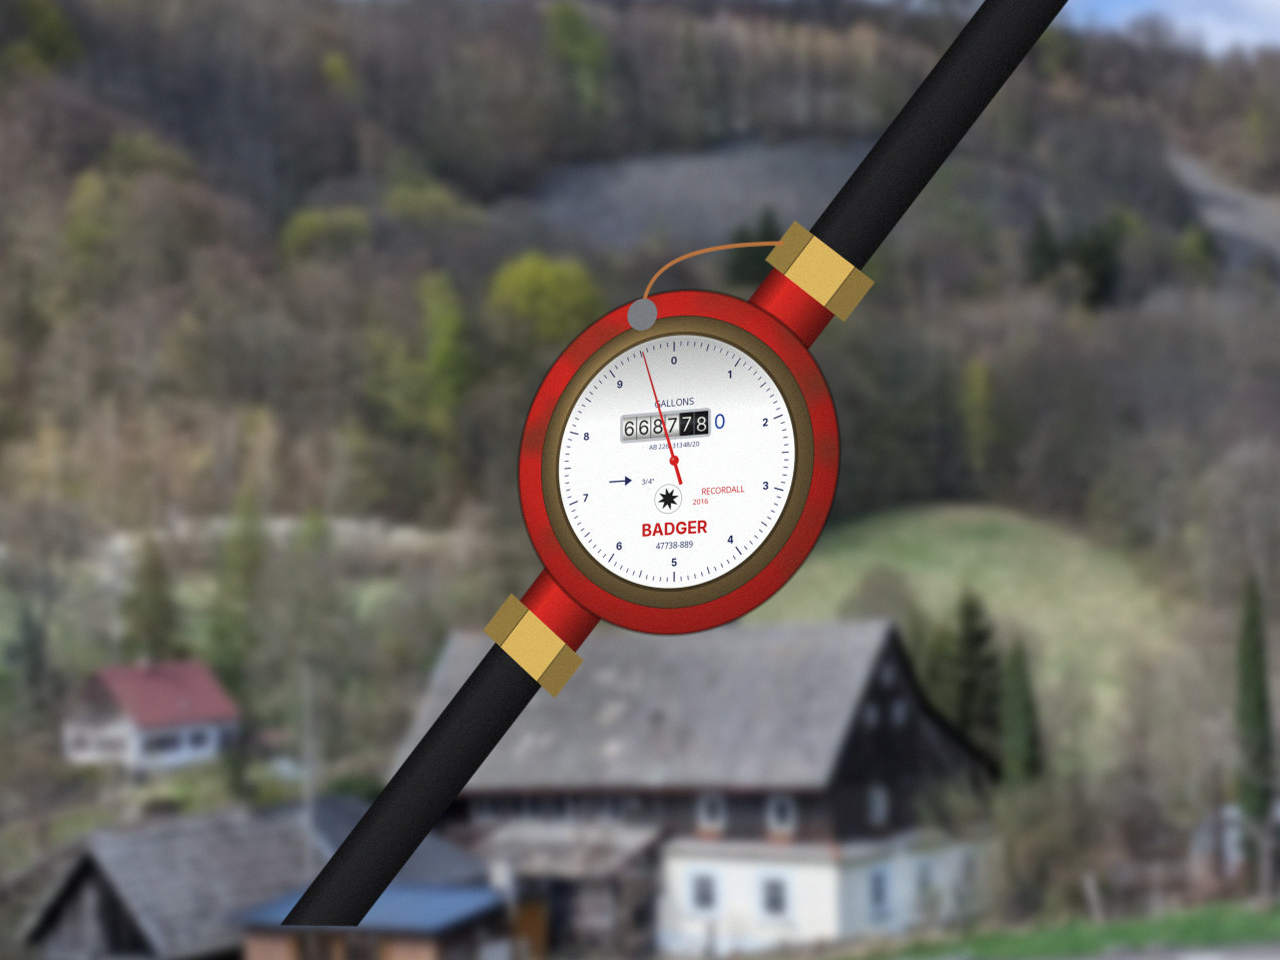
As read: value=6687779.5 unit=gal
